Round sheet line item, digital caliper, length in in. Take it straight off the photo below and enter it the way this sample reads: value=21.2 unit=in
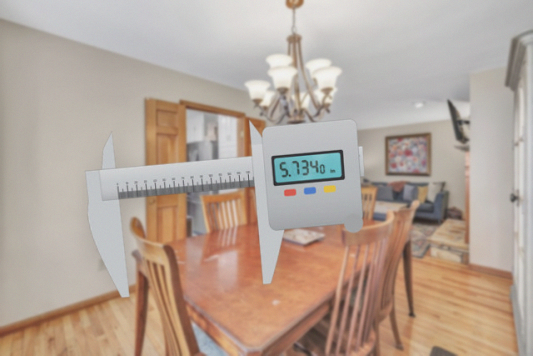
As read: value=5.7340 unit=in
